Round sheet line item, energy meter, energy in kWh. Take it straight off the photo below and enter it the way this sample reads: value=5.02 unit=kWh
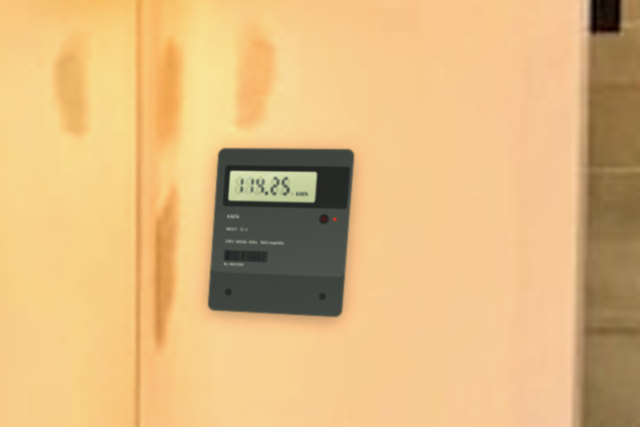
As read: value=114.25 unit=kWh
